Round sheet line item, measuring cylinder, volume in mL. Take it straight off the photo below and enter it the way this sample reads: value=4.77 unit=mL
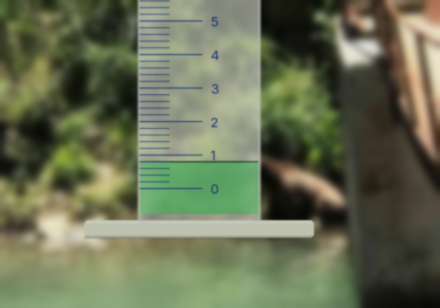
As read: value=0.8 unit=mL
